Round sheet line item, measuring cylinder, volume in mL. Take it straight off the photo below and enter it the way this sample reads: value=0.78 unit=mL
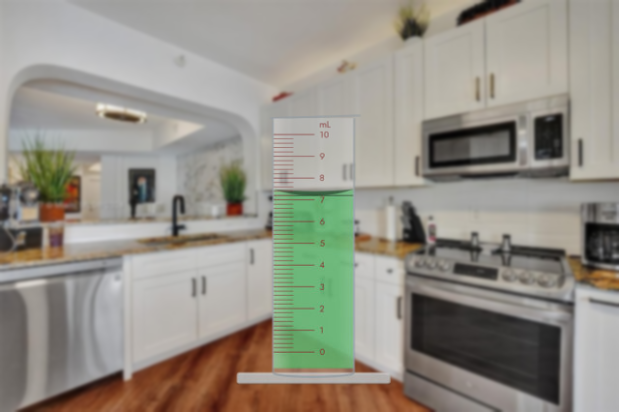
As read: value=7.2 unit=mL
